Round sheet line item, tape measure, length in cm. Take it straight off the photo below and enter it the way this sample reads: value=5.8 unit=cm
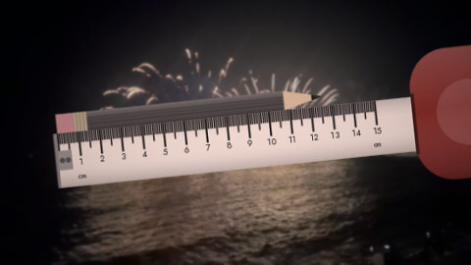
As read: value=12.5 unit=cm
